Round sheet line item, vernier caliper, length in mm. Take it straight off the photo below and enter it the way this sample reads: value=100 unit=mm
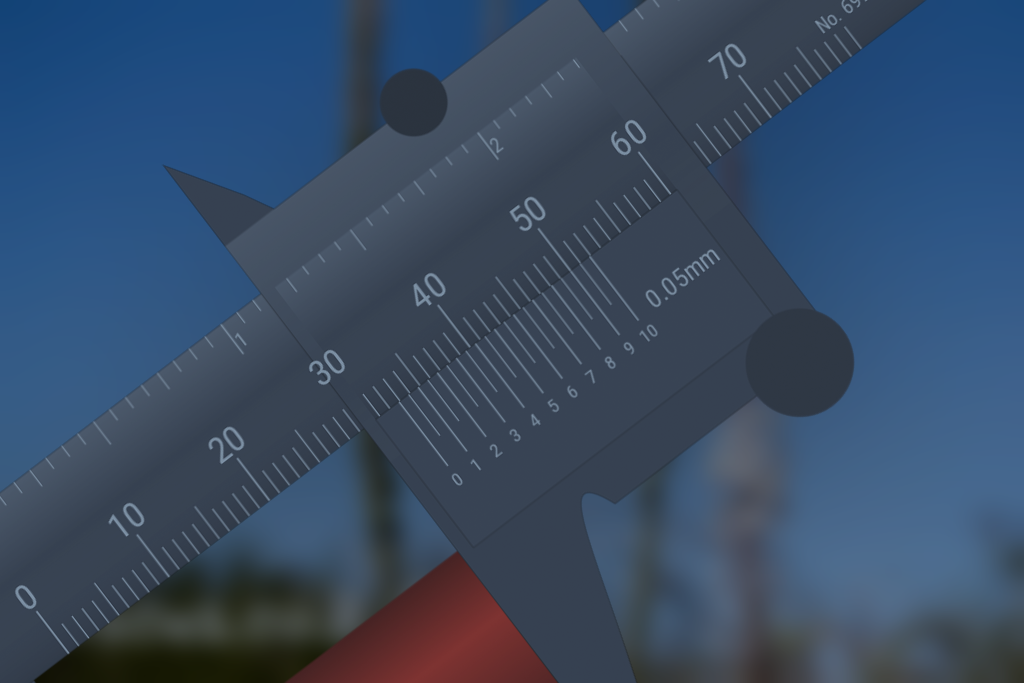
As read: value=32.9 unit=mm
